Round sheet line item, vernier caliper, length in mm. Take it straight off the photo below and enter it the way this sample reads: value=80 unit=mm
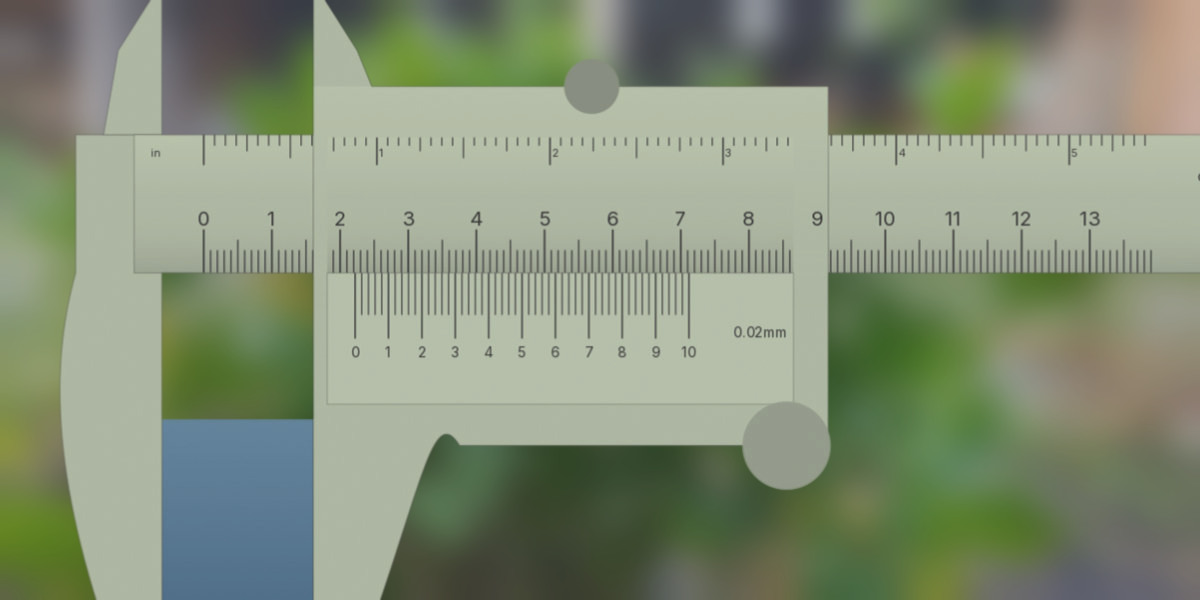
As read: value=22.2 unit=mm
